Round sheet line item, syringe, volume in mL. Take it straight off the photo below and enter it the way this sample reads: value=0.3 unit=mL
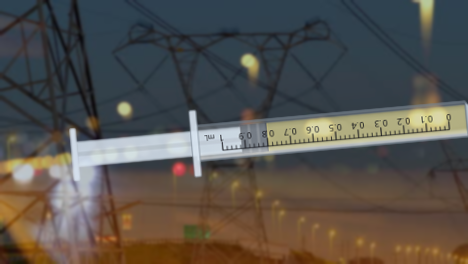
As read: value=0.8 unit=mL
